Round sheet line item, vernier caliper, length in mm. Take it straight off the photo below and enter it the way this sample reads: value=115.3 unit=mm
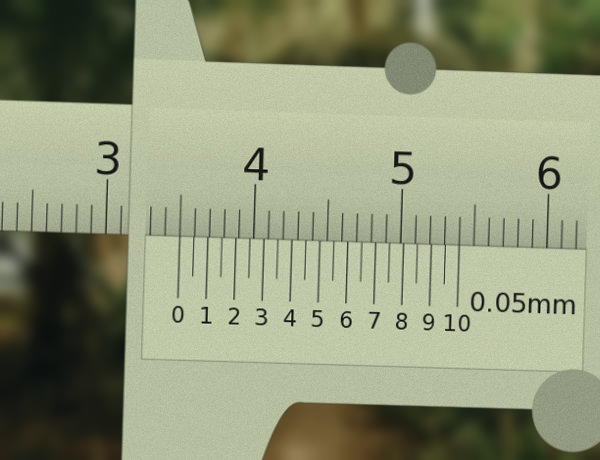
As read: value=35.0 unit=mm
